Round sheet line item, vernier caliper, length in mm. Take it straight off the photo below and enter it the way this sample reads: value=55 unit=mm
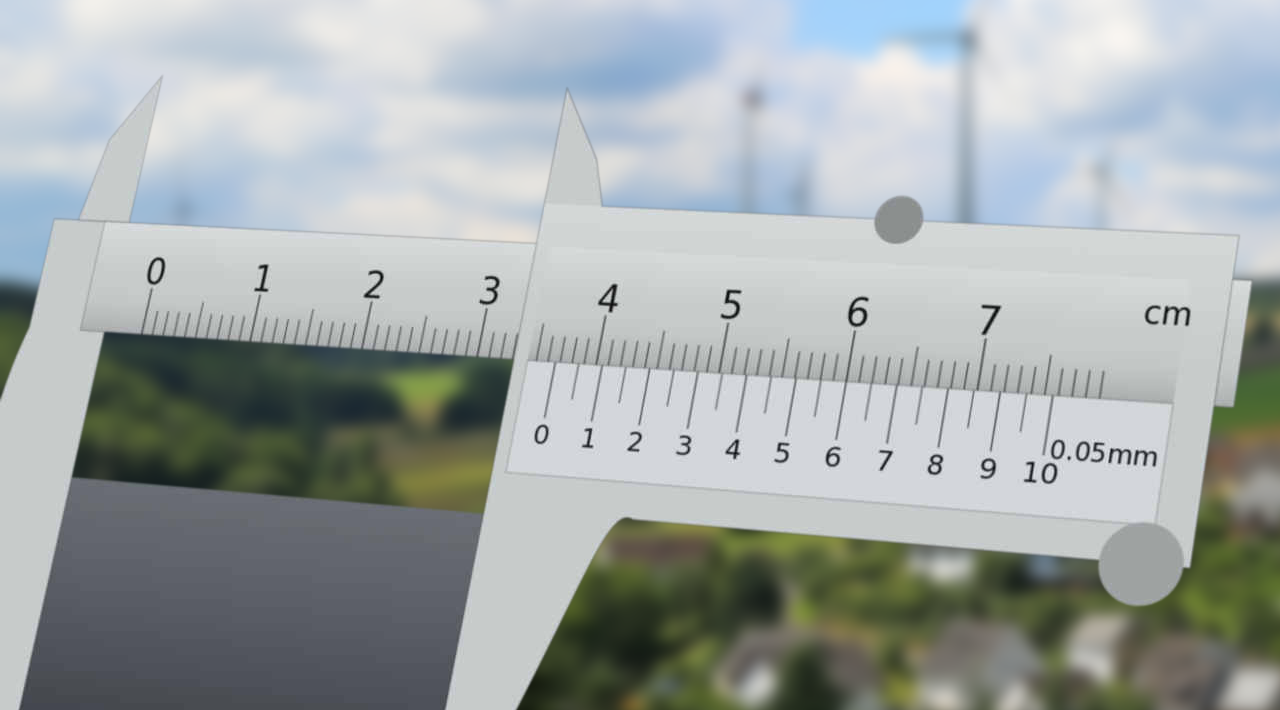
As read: value=36.6 unit=mm
